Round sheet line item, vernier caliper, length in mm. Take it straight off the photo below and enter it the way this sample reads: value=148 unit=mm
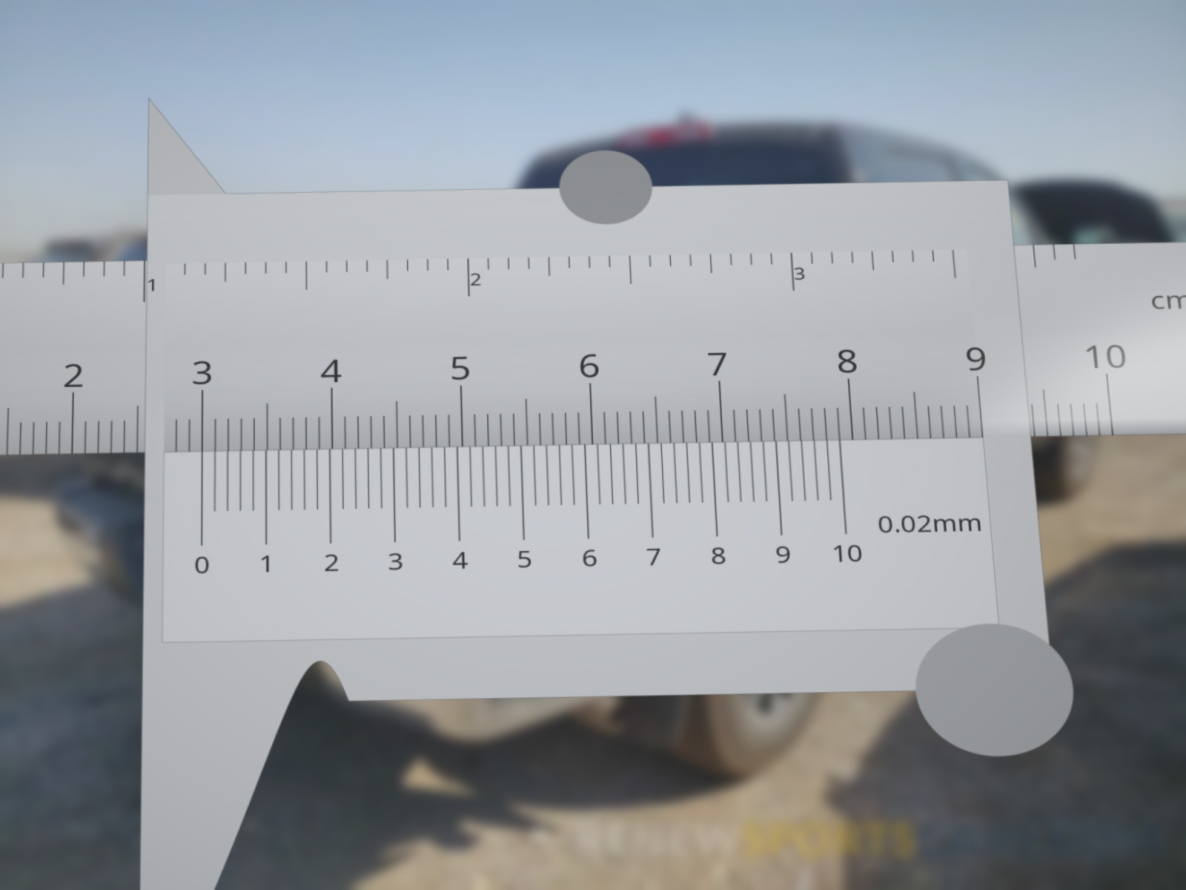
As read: value=30.0 unit=mm
